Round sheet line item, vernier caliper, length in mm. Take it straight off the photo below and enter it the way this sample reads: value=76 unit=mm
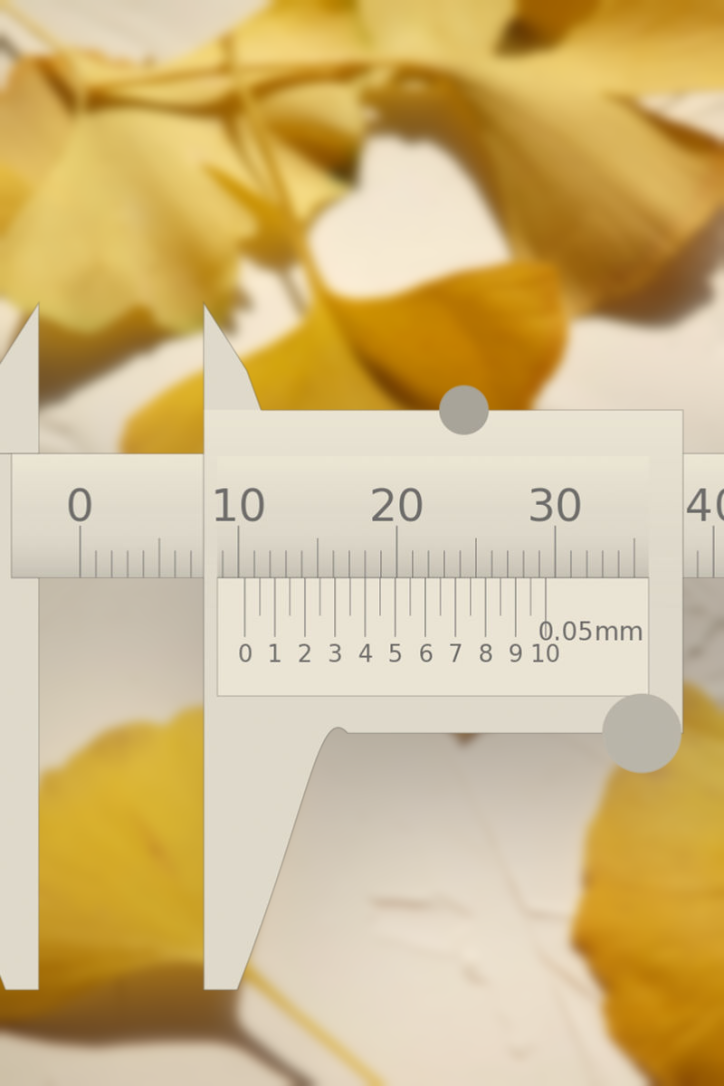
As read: value=10.4 unit=mm
